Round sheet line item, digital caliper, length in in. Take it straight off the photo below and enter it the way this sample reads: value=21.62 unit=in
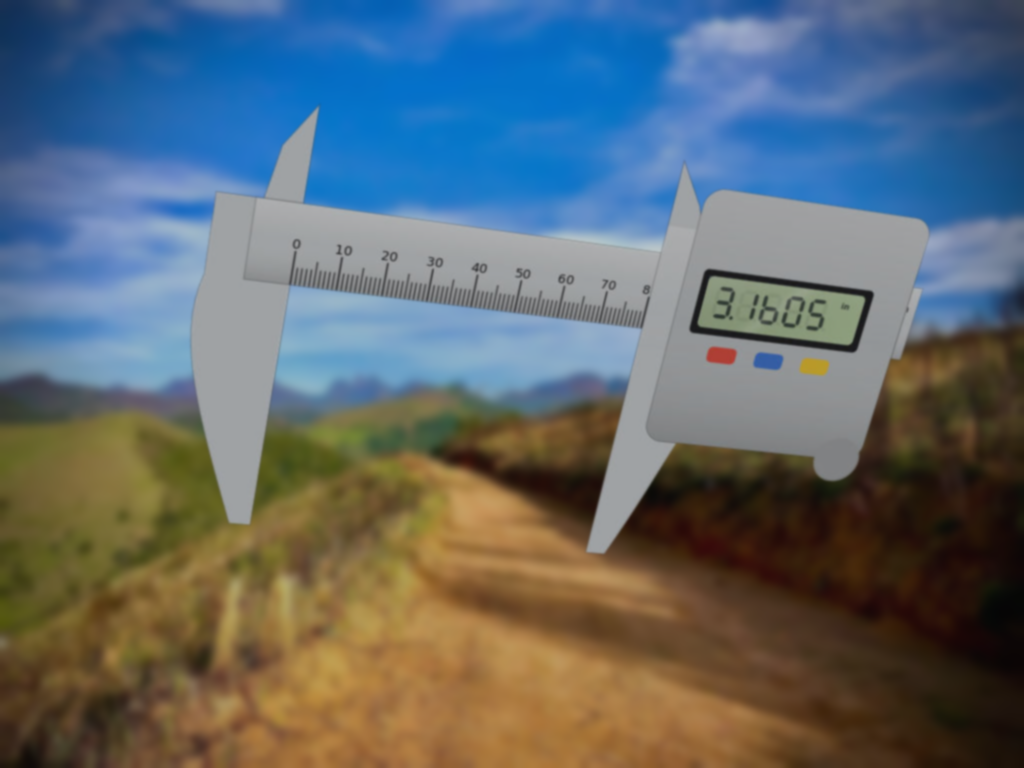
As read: value=3.1605 unit=in
